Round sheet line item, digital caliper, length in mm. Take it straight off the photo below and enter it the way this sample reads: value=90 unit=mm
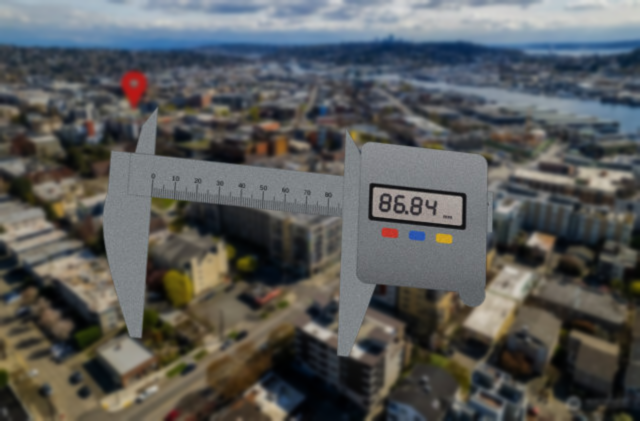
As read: value=86.84 unit=mm
